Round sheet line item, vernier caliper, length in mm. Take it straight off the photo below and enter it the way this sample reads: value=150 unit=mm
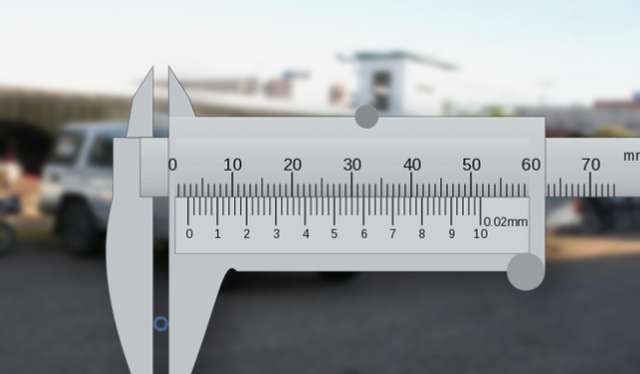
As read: value=2.6 unit=mm
